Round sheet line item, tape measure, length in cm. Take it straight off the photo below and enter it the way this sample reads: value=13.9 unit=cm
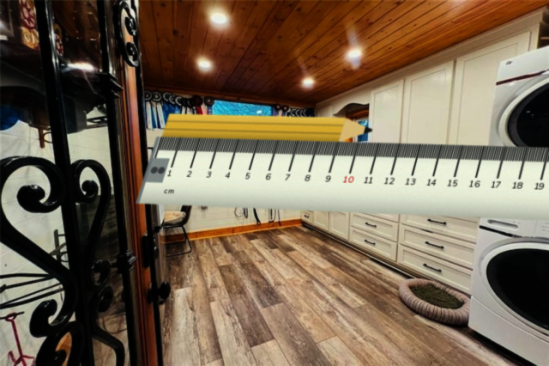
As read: value=10.5 unit=cm
